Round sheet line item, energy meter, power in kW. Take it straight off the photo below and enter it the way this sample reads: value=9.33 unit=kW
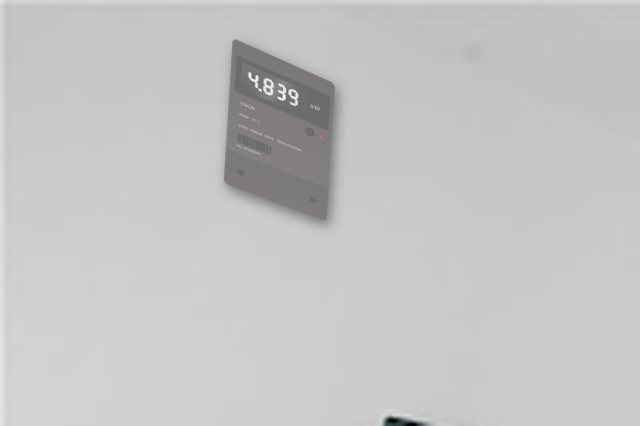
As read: value=4.839 unit=kW
